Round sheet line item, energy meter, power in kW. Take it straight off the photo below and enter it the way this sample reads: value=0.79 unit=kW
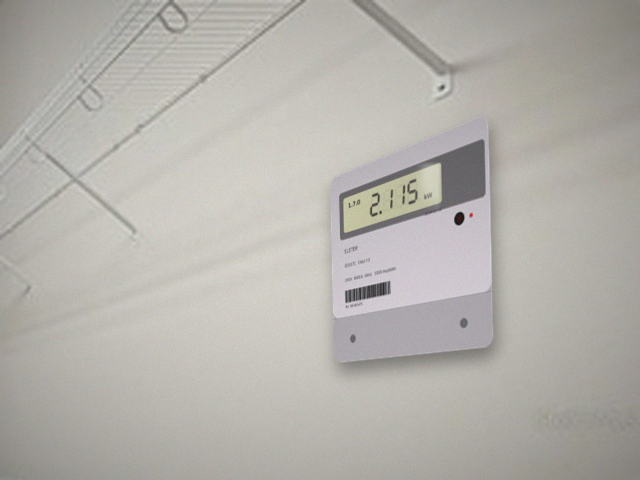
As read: value=2.115 unit=kW
